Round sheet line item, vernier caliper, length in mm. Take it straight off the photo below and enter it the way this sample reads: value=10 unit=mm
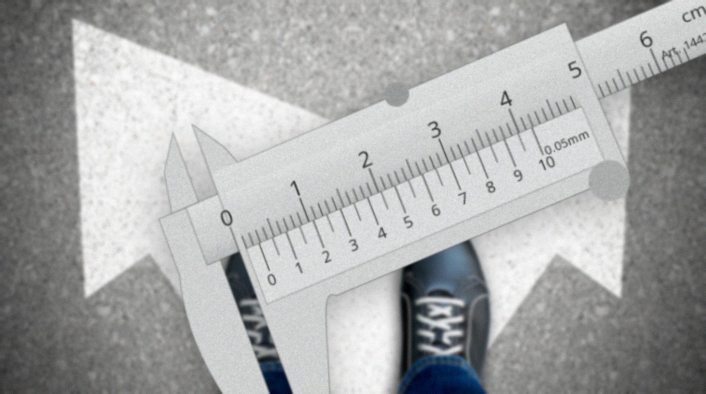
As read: value=2.8 unit=mm
